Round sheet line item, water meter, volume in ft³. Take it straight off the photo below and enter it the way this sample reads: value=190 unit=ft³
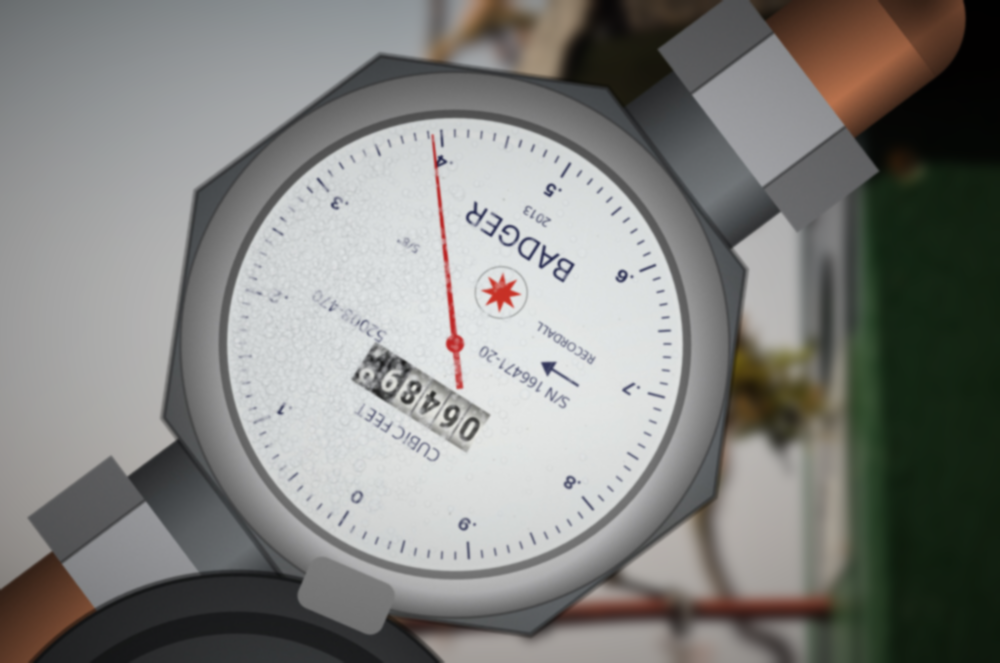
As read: value=64893.39 unit=ft³
